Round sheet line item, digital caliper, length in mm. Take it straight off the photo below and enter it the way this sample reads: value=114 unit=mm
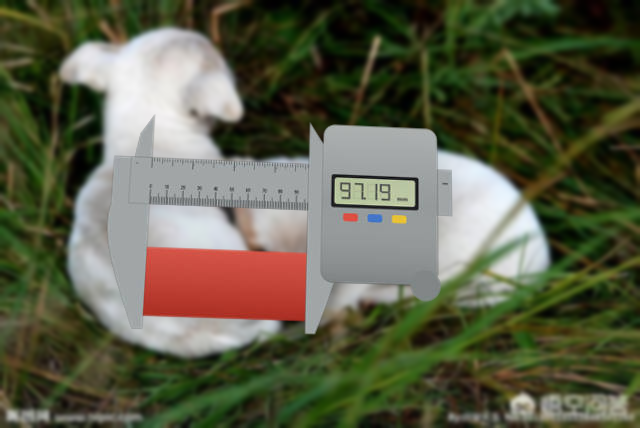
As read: value=97.19 unit=mm
